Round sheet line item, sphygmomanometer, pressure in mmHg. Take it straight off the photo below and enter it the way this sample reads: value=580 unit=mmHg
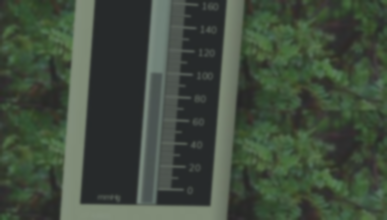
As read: value=100 unit=mmHg
